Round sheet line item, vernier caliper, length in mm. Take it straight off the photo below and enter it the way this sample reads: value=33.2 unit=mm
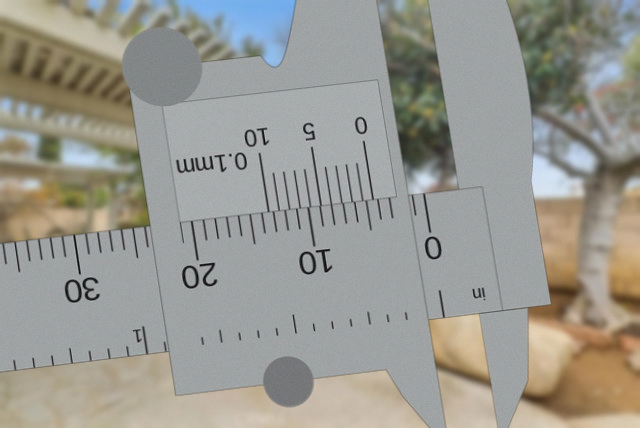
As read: value=4.4 unit=mm
